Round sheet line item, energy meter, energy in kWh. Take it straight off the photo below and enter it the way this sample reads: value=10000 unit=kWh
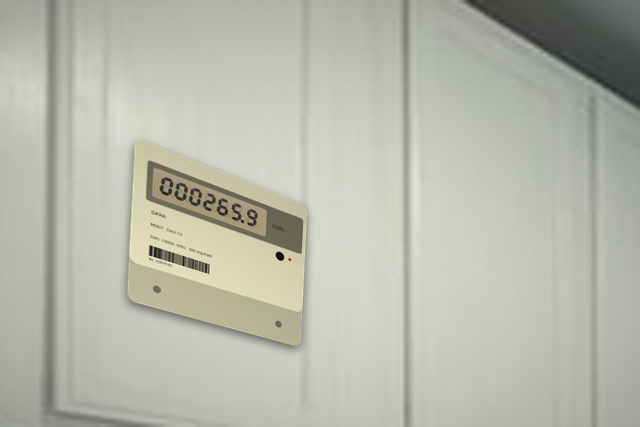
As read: value=265.9 unit=kWh
